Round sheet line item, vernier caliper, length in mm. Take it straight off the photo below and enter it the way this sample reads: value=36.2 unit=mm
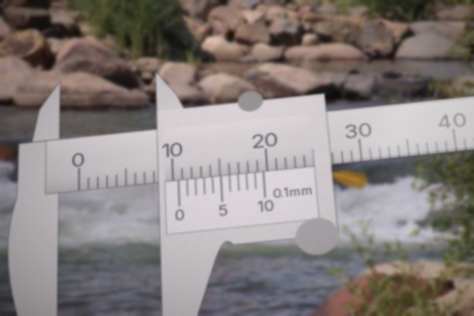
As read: value=10.6 unit=mm
